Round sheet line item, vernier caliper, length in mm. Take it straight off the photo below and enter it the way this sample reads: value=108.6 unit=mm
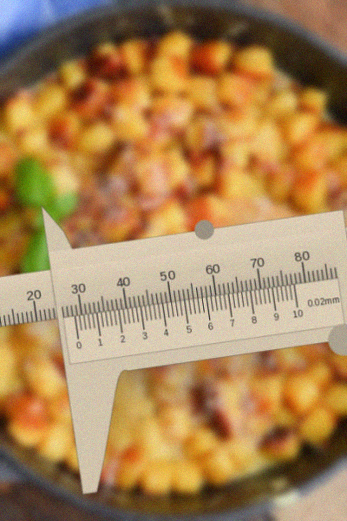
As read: value=28.5 unit=mm
